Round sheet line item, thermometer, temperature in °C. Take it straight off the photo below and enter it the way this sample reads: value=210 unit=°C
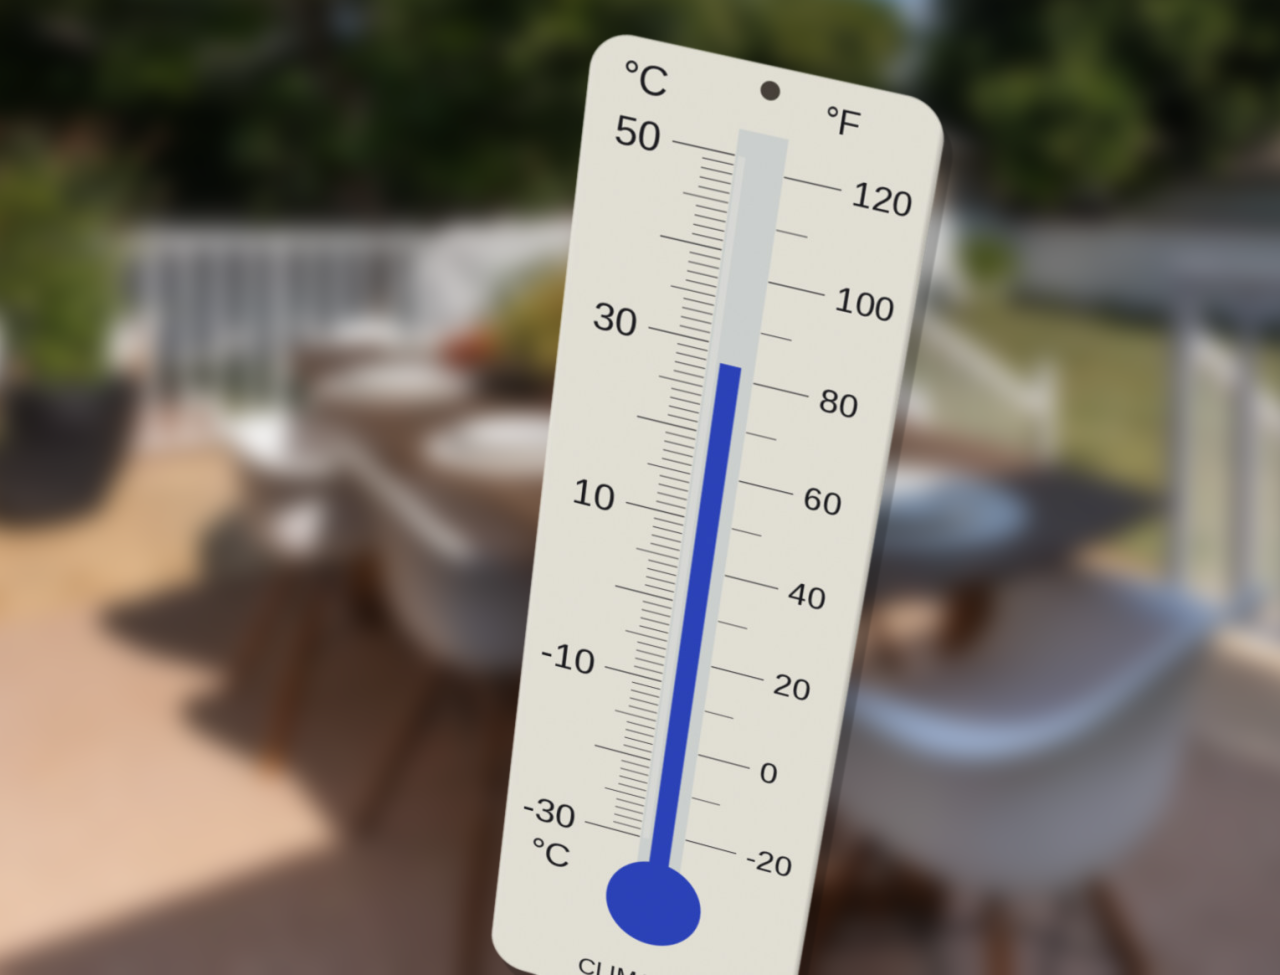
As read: value=28 unit=°C
